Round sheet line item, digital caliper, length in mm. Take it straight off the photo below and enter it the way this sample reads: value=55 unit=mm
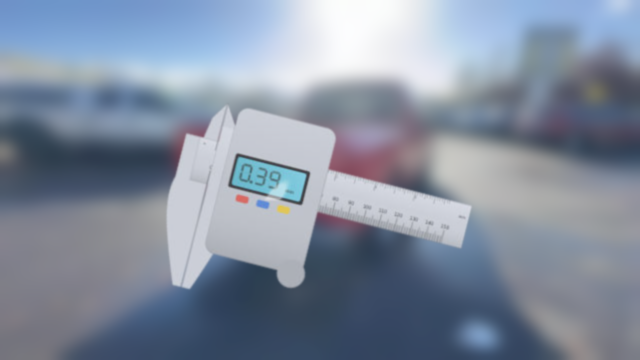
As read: value=0.39 unit=mm
